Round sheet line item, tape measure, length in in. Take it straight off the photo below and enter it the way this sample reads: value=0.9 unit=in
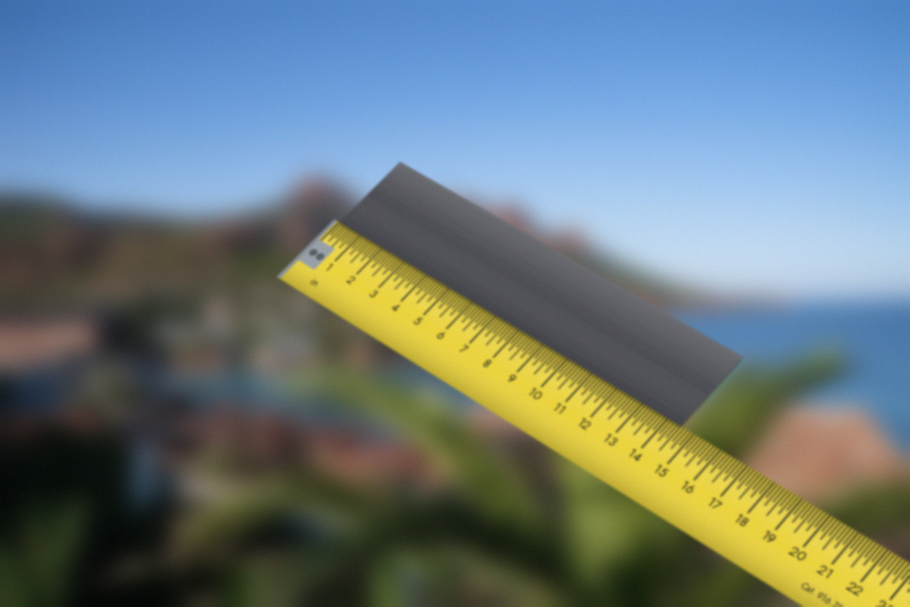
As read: value=14.5 unit=in
